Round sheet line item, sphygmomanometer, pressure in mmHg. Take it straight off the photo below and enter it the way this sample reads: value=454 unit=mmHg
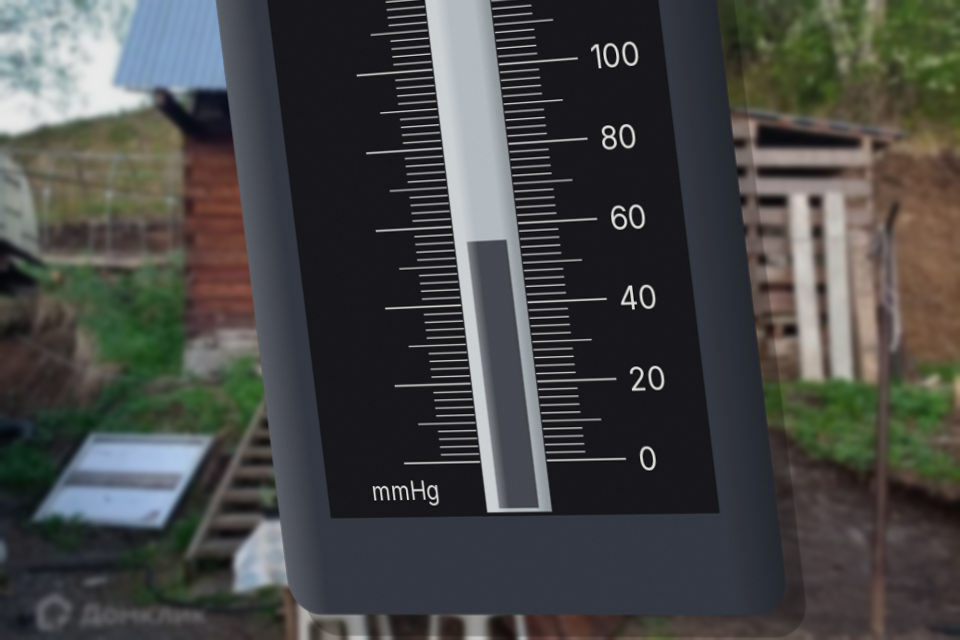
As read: value=56 unit=mmHg
